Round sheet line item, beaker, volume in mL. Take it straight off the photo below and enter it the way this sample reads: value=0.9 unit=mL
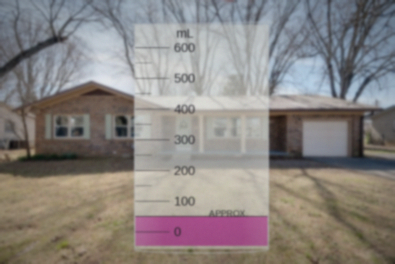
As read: value=50 unit=mL
